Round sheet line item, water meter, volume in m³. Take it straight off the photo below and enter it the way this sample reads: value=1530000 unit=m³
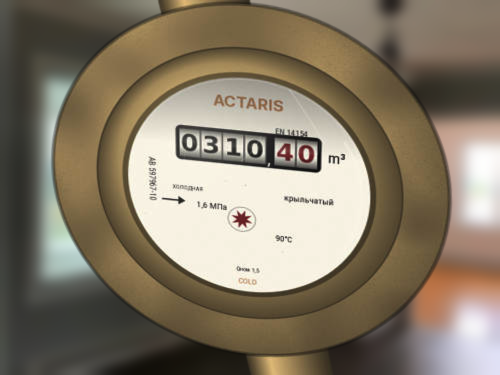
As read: value=310.40 unit=m³
